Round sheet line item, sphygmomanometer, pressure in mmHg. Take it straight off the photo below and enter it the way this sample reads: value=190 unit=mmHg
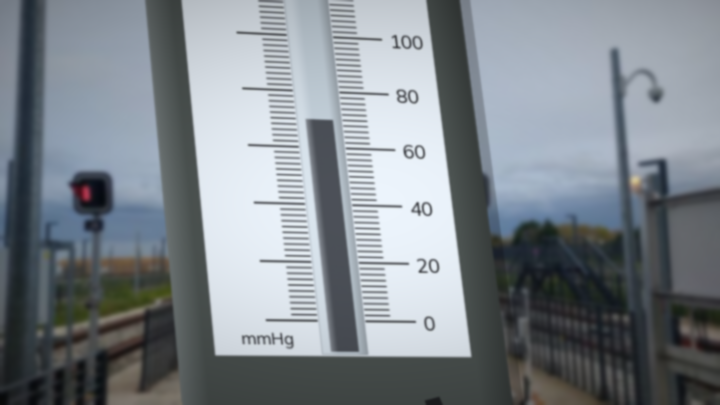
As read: value=70 unit=mmHg
